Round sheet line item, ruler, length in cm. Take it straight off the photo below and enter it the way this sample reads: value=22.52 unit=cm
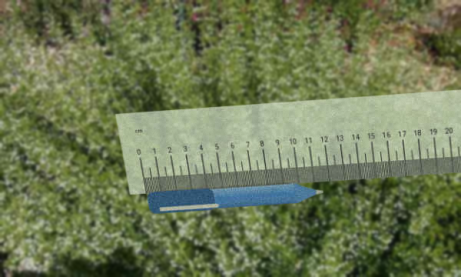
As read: value=11.5 unit=cm
